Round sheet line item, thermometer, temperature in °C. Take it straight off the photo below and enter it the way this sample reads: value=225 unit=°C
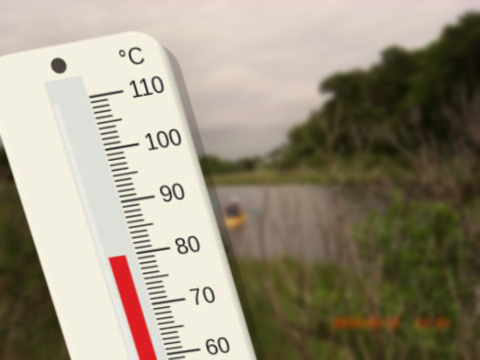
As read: value=80 unit=°C
